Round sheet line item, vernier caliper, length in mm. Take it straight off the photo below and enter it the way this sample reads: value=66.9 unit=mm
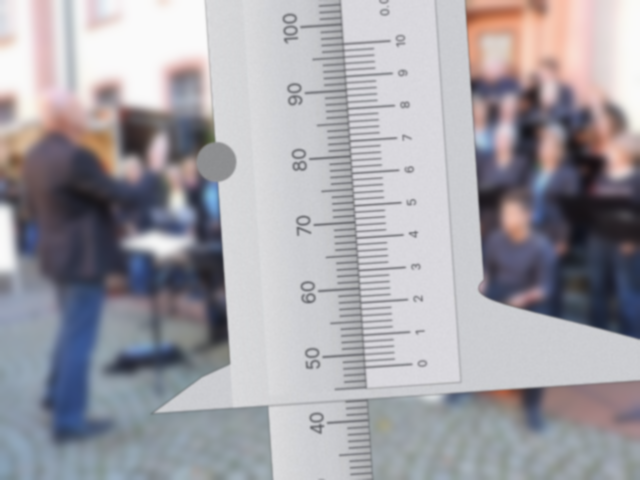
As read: value=48.0 unit=mm
